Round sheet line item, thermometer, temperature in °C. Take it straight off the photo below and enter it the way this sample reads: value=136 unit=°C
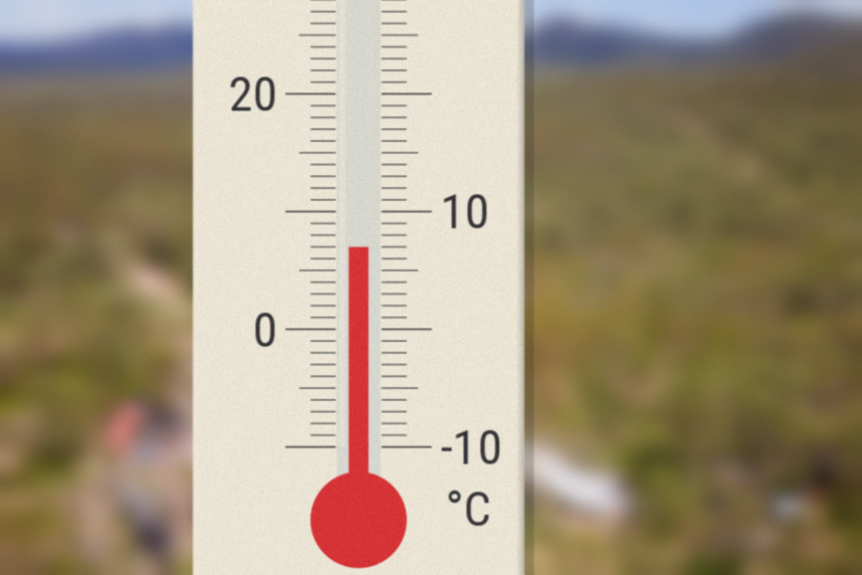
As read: value=7 unit=°C
